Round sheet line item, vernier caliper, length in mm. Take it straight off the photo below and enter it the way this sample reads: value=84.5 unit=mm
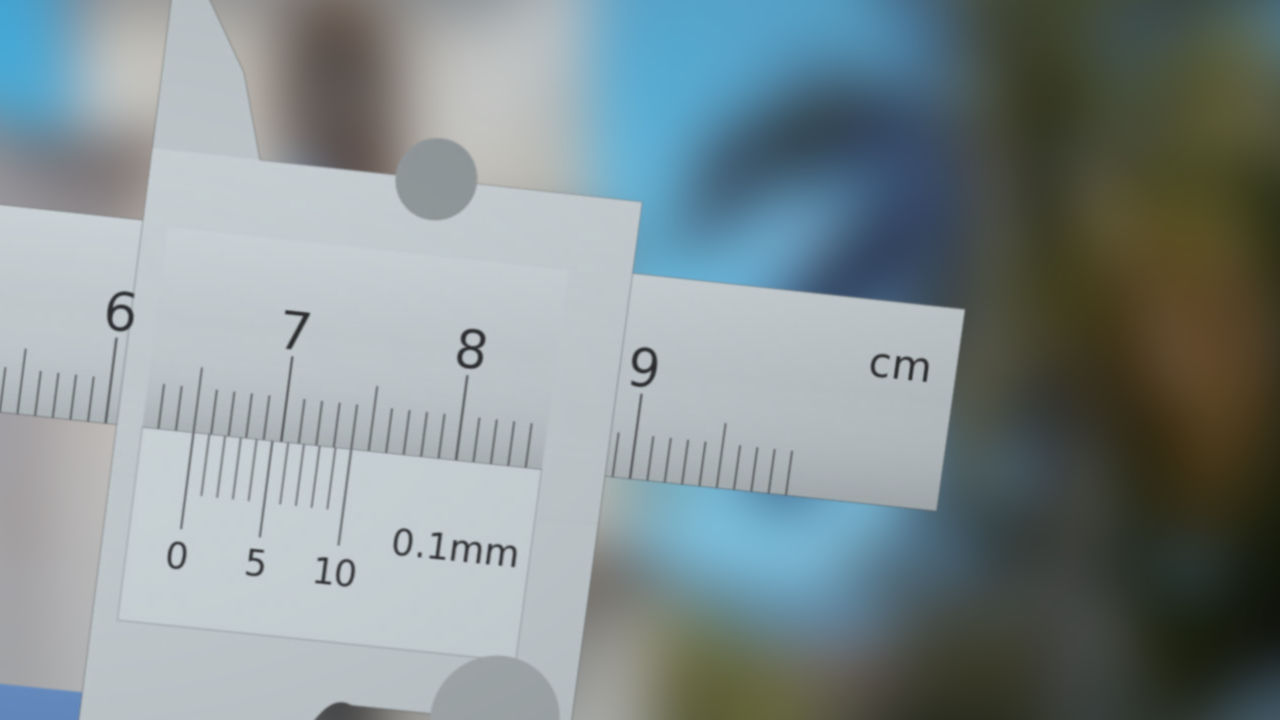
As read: value=65.0 unit=mm
